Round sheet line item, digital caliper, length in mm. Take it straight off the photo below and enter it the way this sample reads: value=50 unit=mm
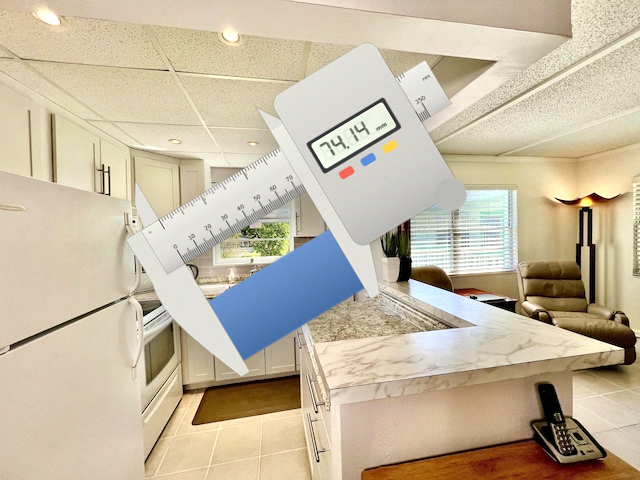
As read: value=74.14 unit=mm
